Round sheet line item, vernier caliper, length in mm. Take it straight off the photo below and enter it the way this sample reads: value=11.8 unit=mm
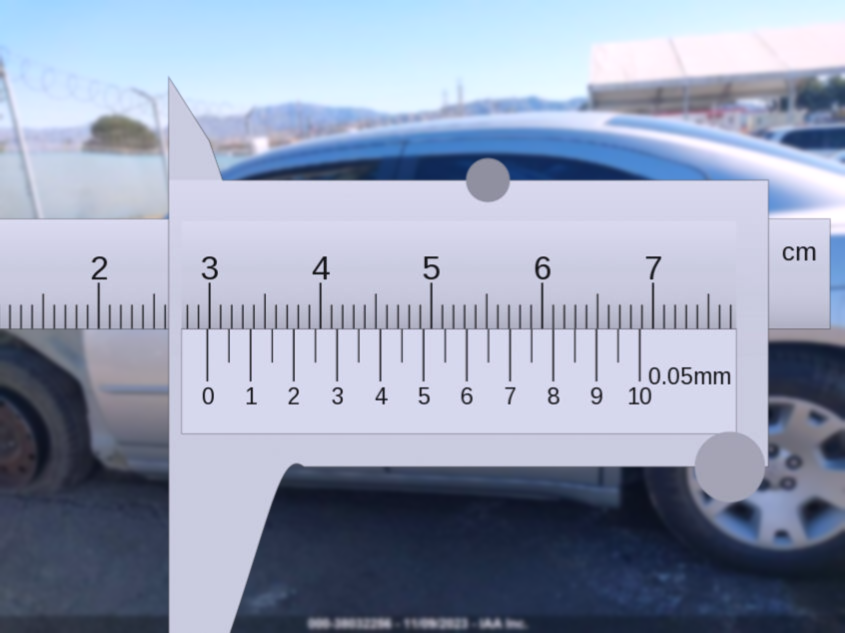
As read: value=29.8 unit=mm
